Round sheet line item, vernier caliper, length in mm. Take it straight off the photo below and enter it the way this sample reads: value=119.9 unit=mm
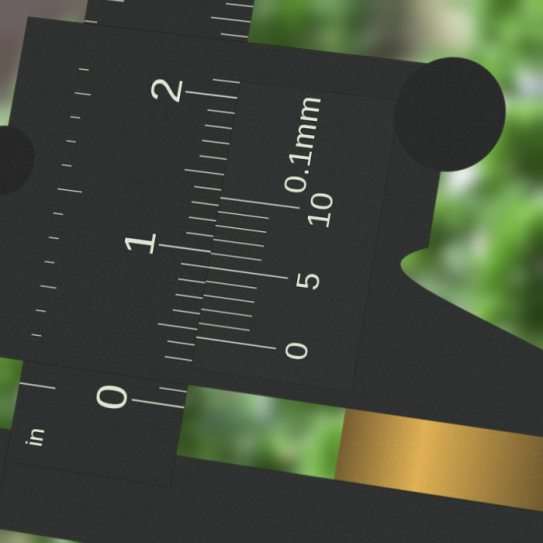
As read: value=4.5 unit=mm
